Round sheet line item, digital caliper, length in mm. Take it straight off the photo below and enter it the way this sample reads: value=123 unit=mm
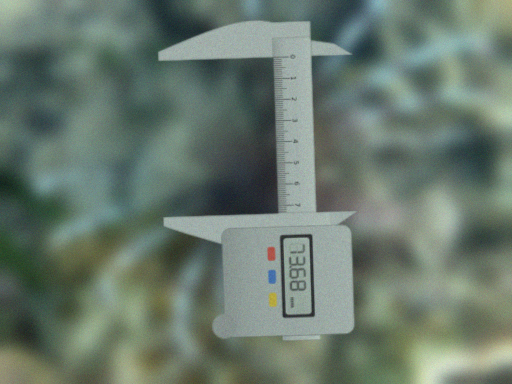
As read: value=73.68 unit=mm
